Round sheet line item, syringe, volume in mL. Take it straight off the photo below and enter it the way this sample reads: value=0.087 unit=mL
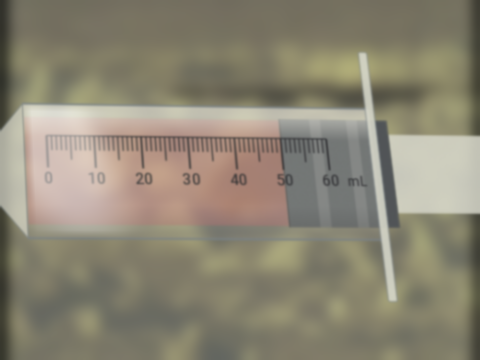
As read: value=50 unit=mL
